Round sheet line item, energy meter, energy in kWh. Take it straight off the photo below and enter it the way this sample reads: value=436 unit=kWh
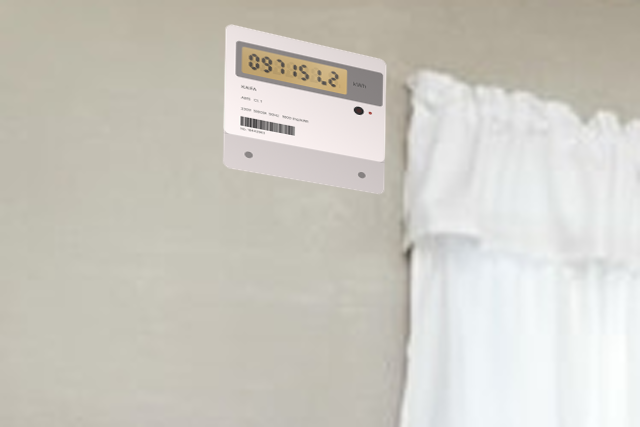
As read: value=97151.2 unit=kWh
